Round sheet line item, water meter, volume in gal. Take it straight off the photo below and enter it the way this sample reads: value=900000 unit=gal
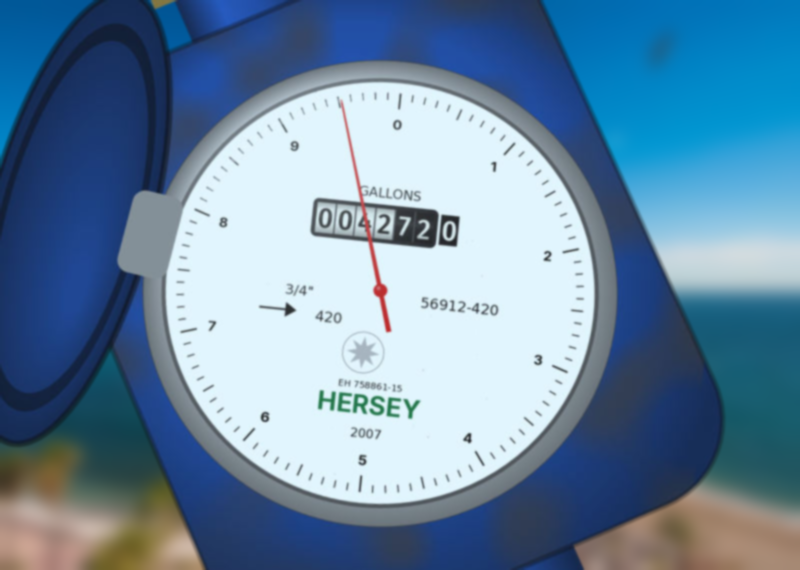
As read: value=42719.5 unit=gal
